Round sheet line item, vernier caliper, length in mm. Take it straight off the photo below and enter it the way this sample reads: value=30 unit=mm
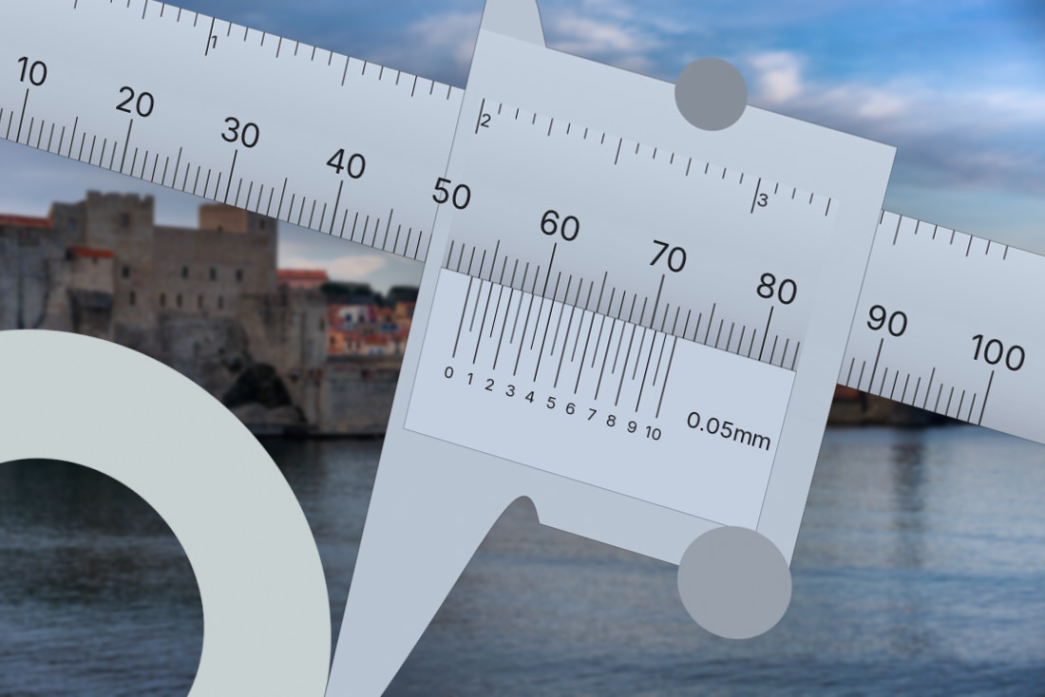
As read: value=53.4 unit=mm
